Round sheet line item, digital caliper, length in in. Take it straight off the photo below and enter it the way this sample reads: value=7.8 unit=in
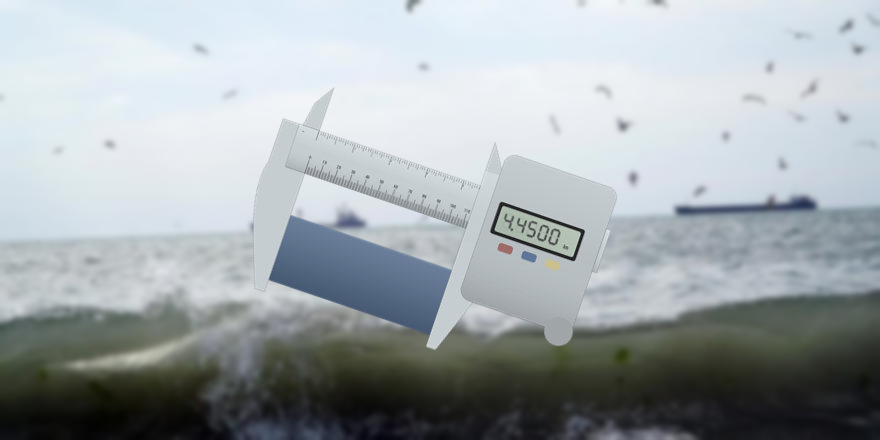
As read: value=4.4500 unit=in
